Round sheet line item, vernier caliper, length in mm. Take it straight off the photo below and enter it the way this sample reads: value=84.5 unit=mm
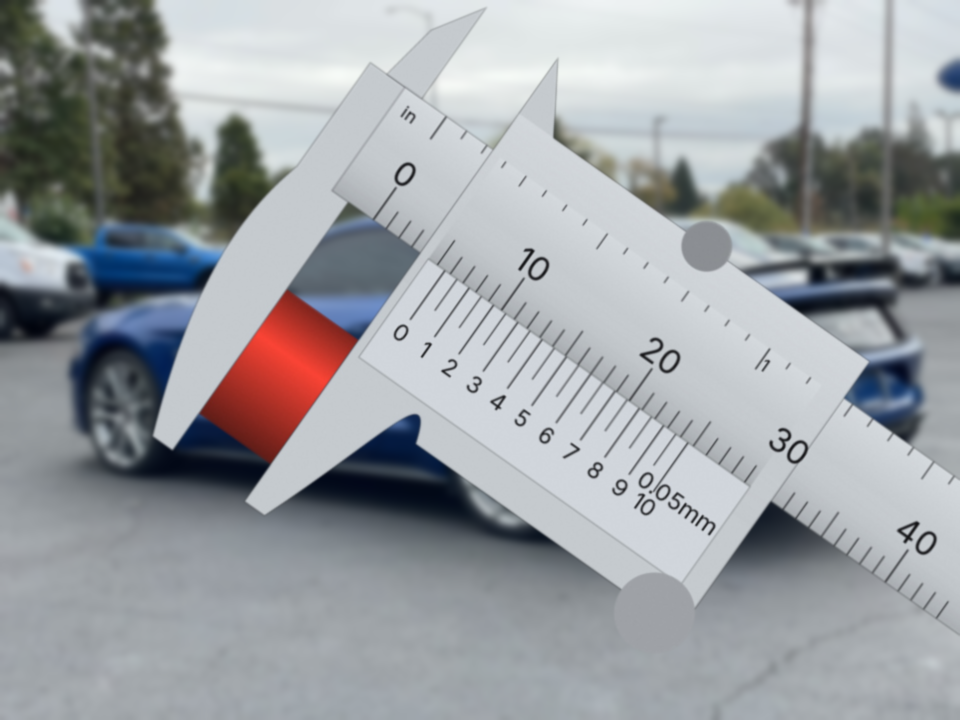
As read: value=5.6 unit=mm
